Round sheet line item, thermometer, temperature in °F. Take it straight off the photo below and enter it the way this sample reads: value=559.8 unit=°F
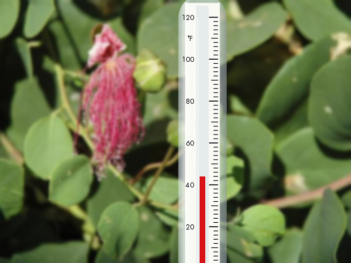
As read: value=44 unit=°F
